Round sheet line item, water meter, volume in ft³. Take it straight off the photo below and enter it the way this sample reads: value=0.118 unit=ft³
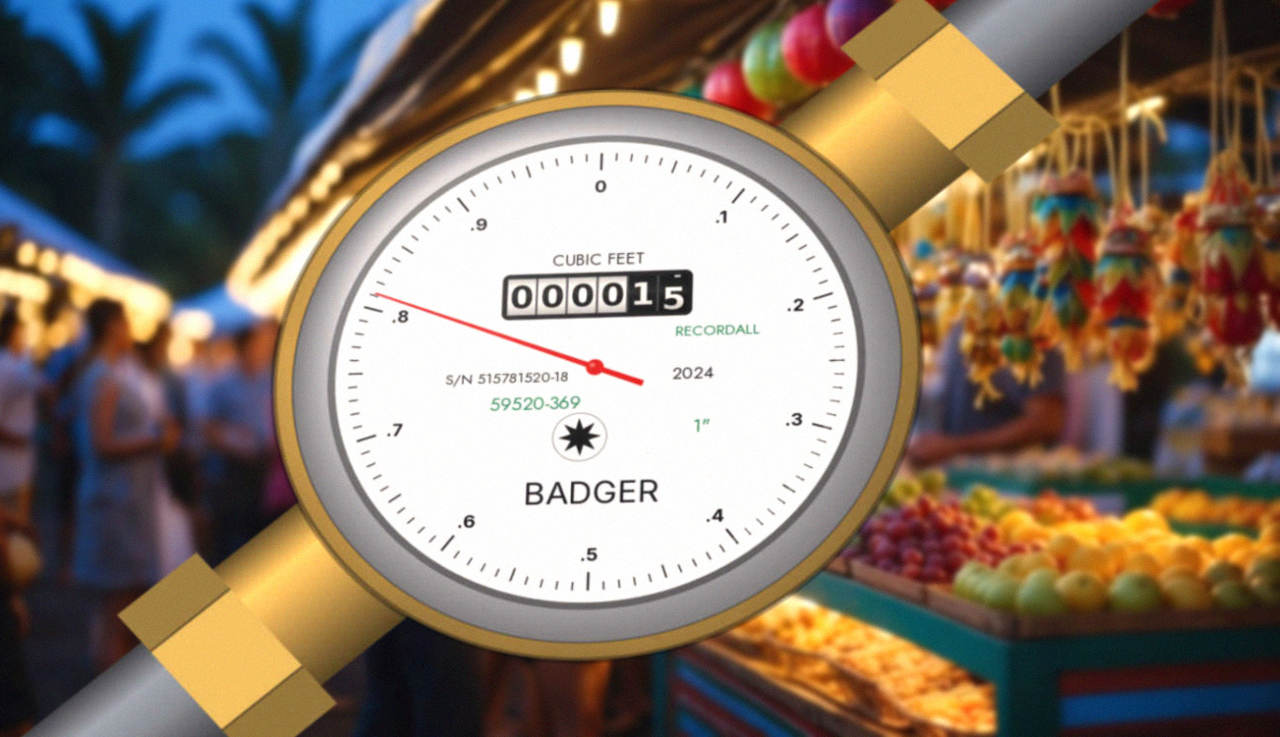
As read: value=14.81 unit=ft³
